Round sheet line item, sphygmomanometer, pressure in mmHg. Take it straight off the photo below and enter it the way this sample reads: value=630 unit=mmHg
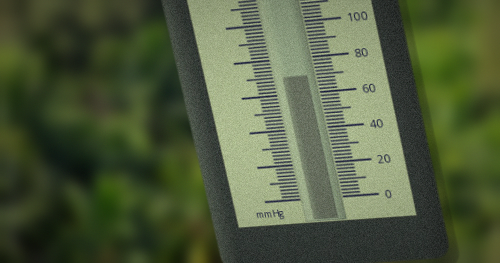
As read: value=70 unit=mmHg
